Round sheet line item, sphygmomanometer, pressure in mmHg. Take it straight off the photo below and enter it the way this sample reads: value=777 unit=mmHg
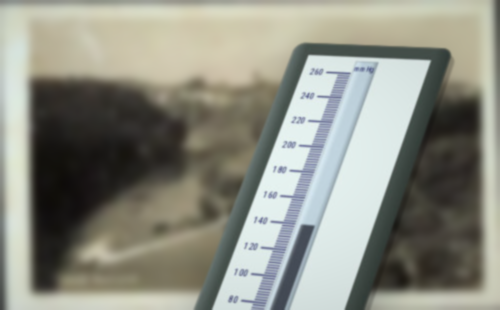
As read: value=140 unit=mmHg
